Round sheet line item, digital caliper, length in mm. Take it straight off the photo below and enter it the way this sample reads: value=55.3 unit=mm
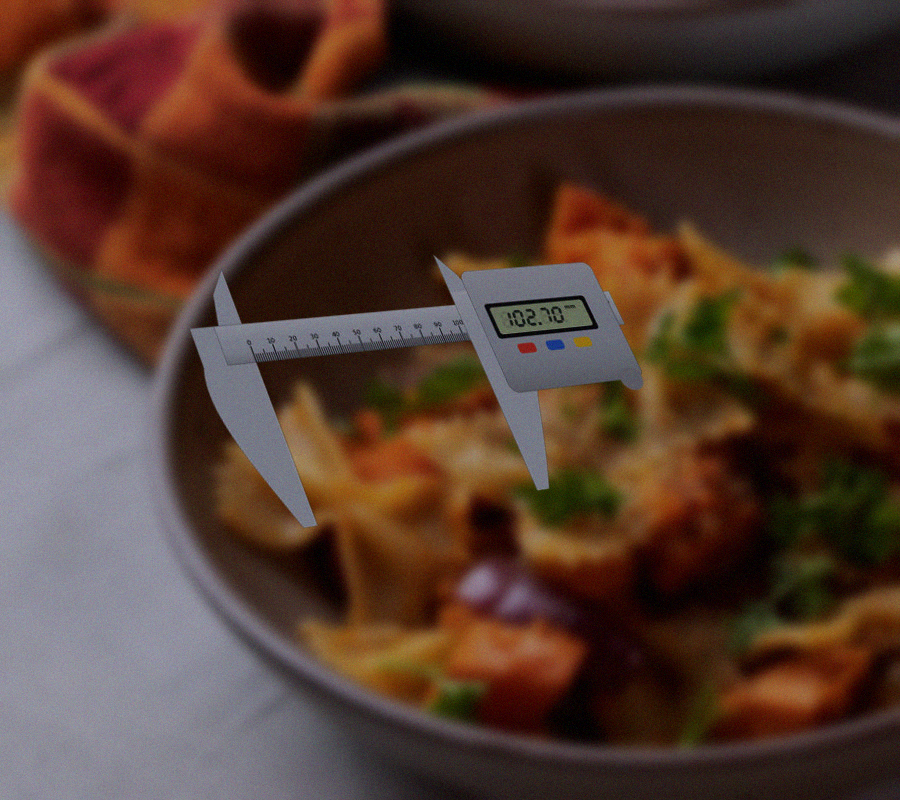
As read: value=102.70 unit=mm
